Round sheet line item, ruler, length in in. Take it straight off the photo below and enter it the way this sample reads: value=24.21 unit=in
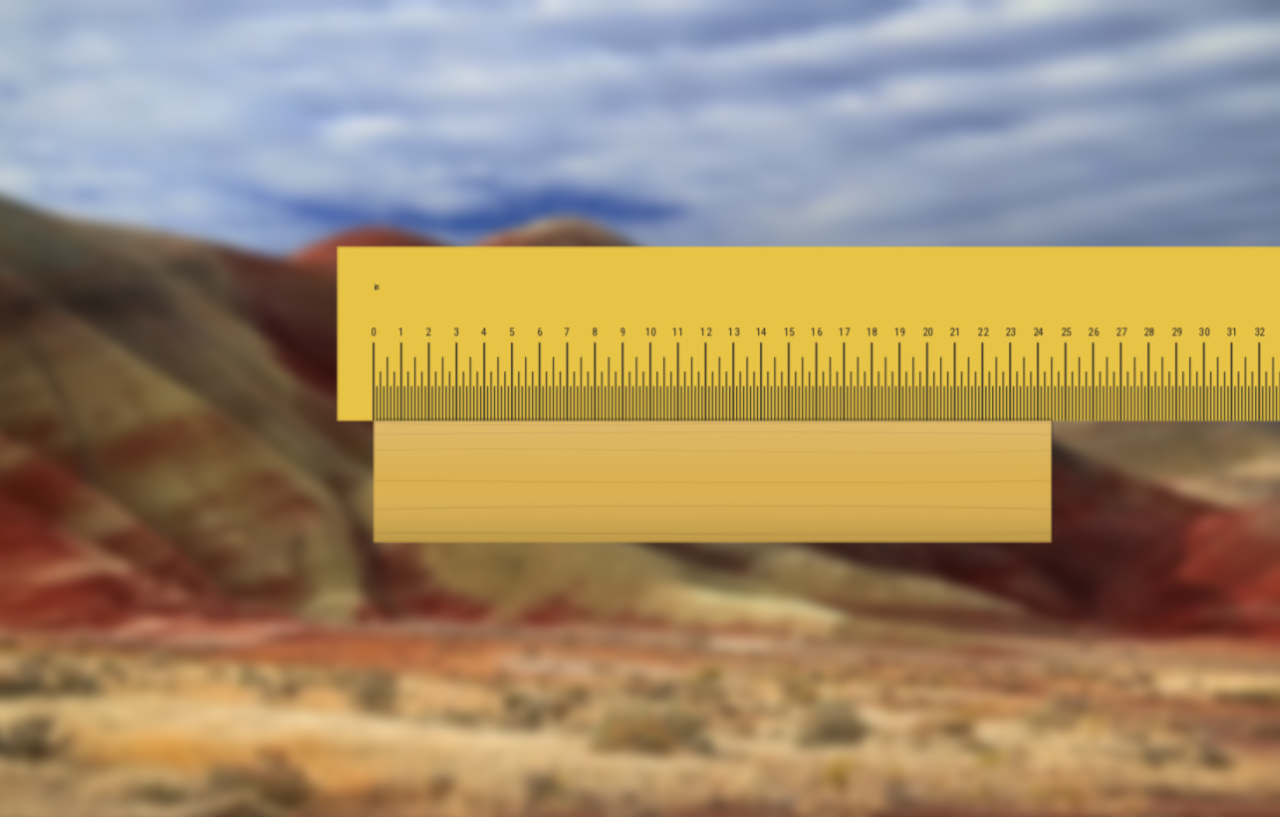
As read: value=24.5 unit=in
